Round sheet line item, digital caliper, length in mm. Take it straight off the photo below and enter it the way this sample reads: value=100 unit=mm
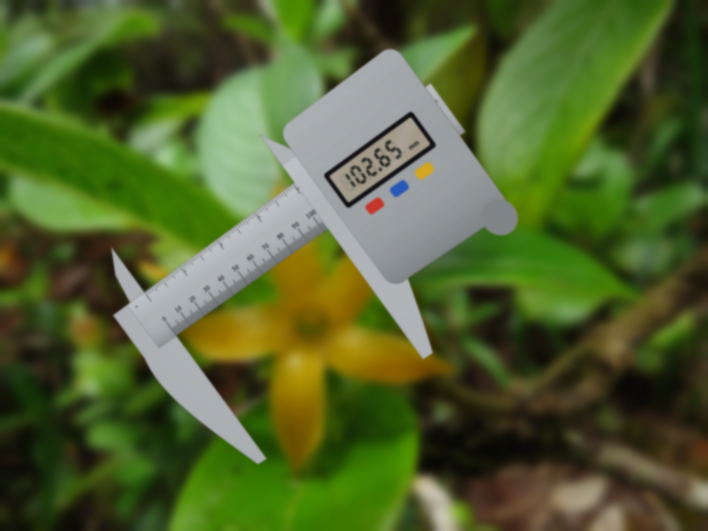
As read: value=102.65 unit=mm
